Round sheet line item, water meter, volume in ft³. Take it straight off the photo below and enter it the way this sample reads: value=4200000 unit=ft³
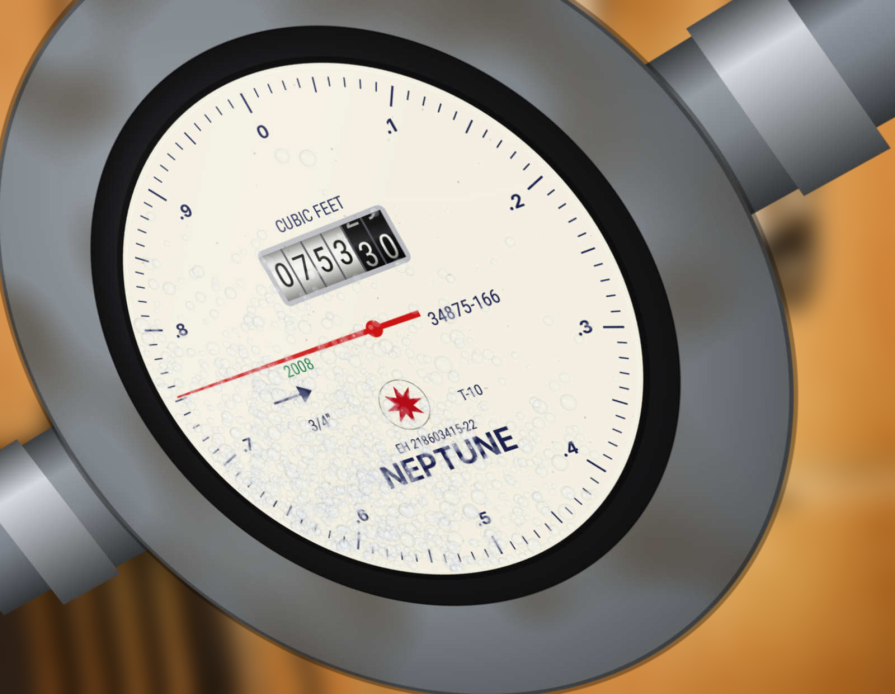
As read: value=75329.75 unit=ft³
